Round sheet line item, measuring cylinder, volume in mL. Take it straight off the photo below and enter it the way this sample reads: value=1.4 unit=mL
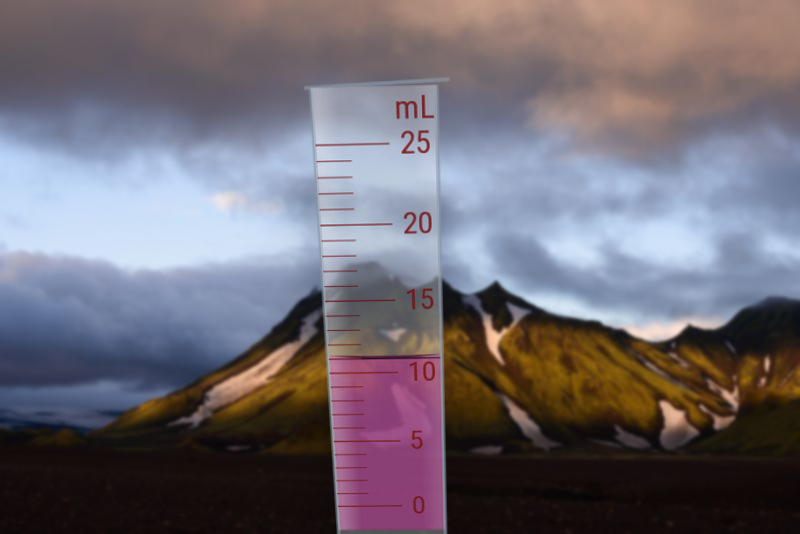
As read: value=11 unit=mL
